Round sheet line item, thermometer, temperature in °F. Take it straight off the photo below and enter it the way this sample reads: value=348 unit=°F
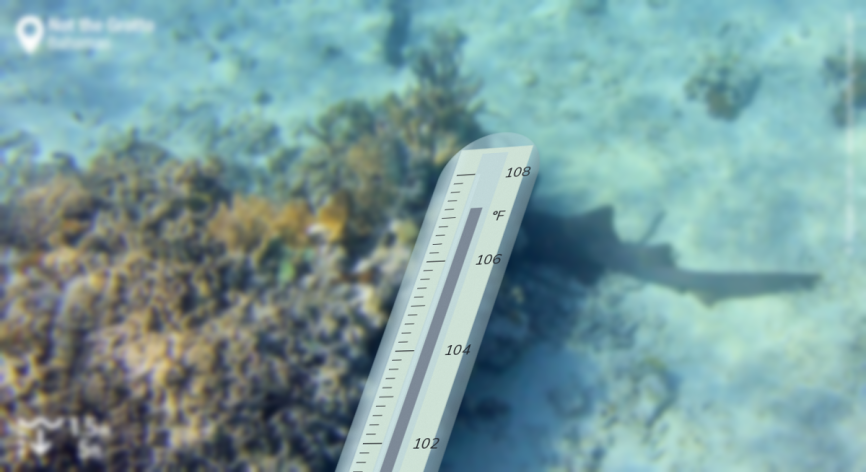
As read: value=107.2 unit=°F
